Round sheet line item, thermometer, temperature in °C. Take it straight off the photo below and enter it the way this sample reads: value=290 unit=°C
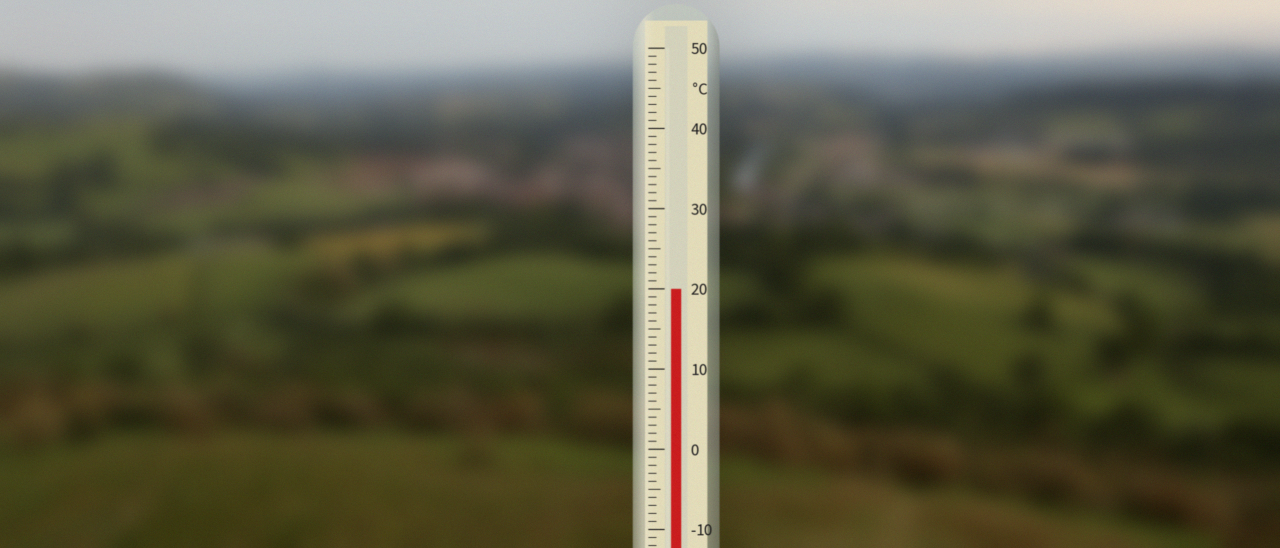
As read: value=20 unit=°C
